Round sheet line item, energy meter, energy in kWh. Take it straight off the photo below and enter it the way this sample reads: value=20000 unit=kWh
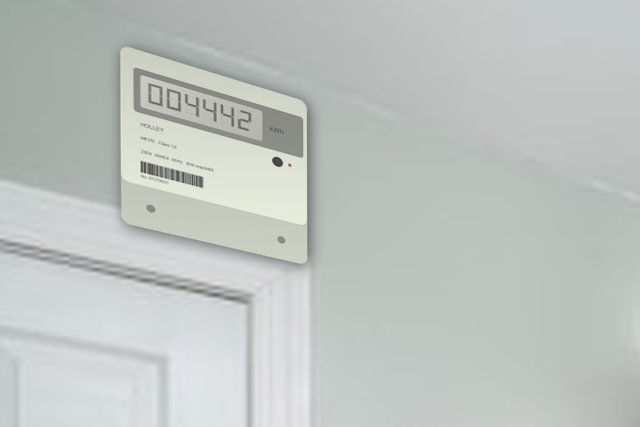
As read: value=4442 unit=kWh
